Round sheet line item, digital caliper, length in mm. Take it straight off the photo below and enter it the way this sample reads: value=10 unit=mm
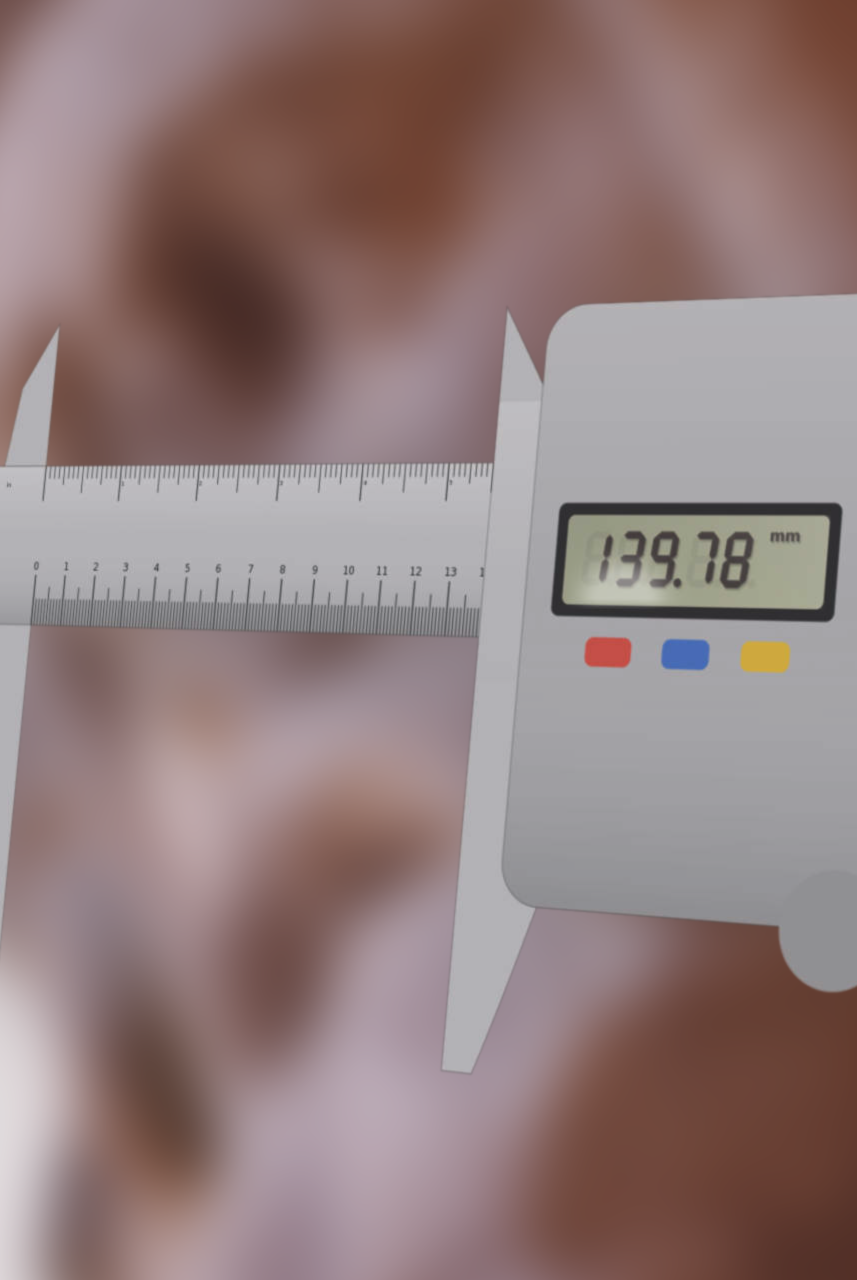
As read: value=139.78 unit=mm
